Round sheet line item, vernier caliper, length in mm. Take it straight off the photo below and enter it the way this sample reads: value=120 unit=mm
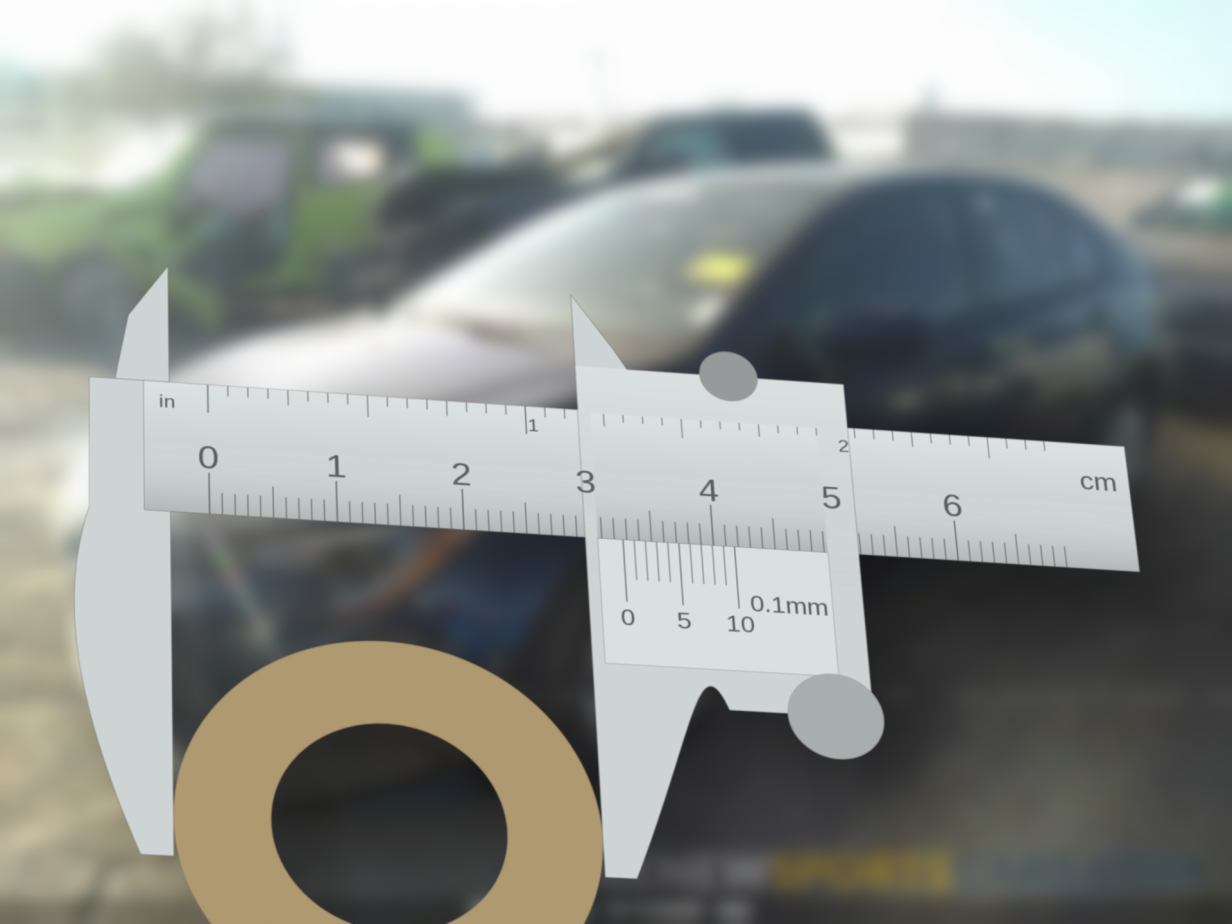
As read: value=32.7 unit=mm
